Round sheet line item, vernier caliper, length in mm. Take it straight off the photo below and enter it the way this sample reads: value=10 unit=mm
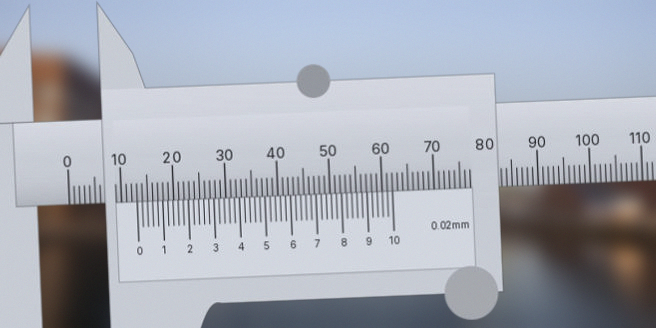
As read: value=13.0 unit=mm
